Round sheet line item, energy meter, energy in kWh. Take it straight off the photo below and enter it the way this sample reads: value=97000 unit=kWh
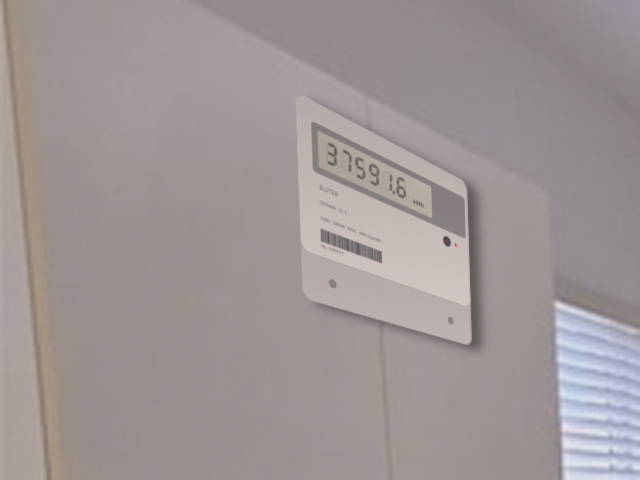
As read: value=37591.6 unit=kWh
